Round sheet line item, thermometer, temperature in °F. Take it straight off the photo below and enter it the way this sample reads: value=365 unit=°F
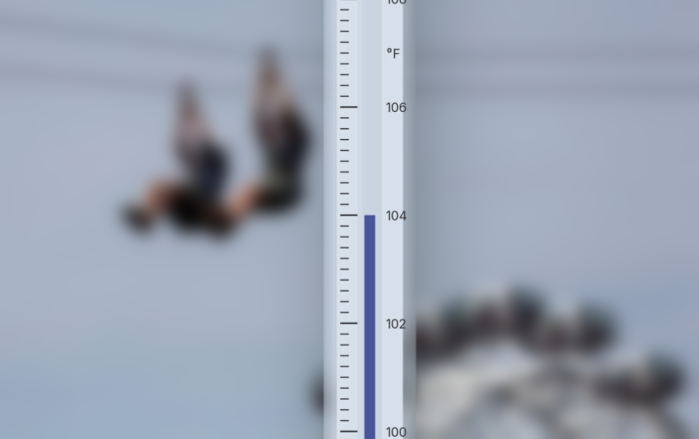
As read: value=104 unit=°F
